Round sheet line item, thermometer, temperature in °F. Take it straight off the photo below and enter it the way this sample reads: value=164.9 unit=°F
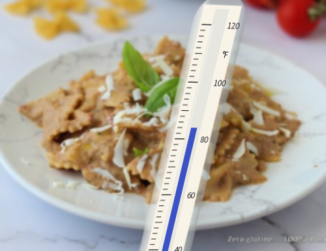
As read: value=84 unit=°F
